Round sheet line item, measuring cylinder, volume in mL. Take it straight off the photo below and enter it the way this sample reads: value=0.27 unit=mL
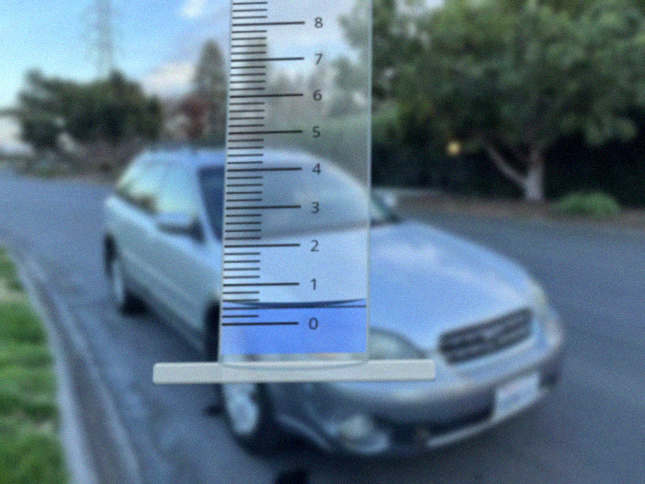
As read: value=0.4 unit=mL
